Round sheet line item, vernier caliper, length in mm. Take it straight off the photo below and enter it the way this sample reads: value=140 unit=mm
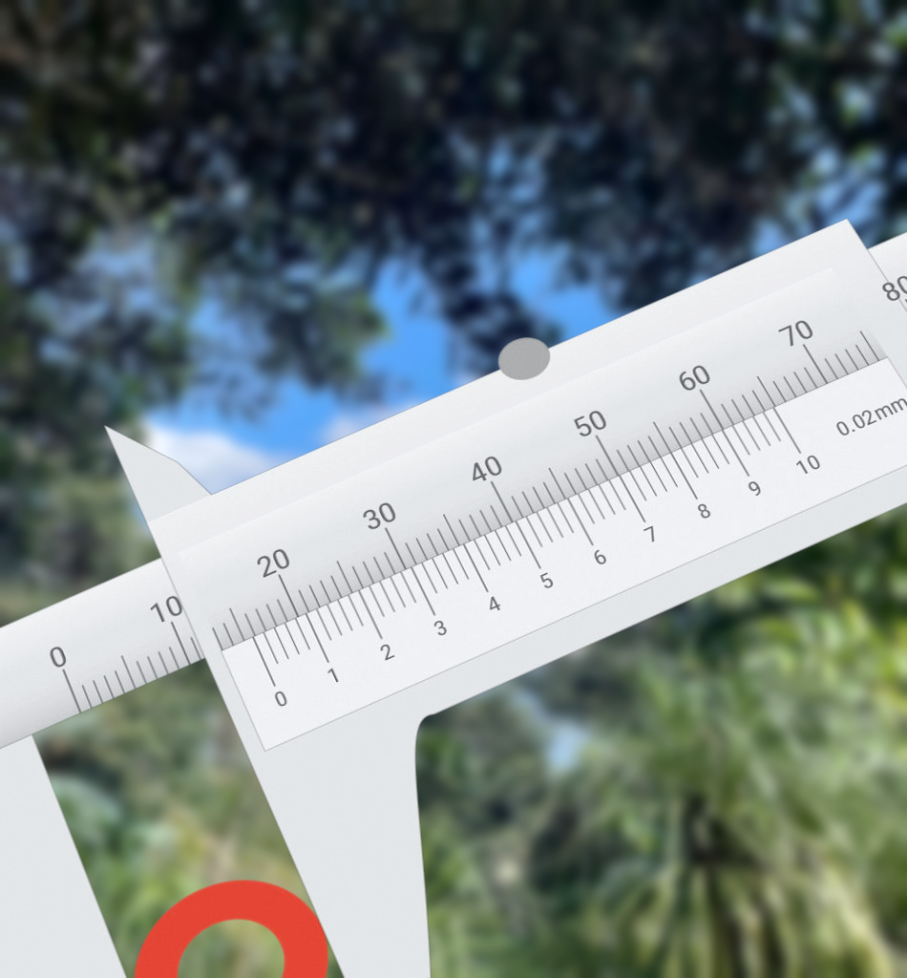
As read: value=15.8 unit=mm
